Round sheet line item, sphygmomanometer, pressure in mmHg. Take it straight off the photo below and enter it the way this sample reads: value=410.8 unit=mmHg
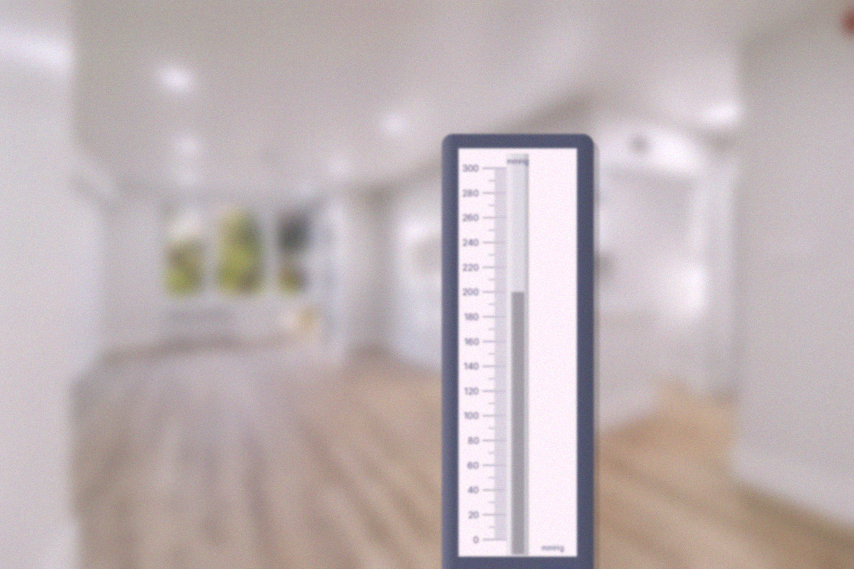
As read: value=200 unit=mmHg
